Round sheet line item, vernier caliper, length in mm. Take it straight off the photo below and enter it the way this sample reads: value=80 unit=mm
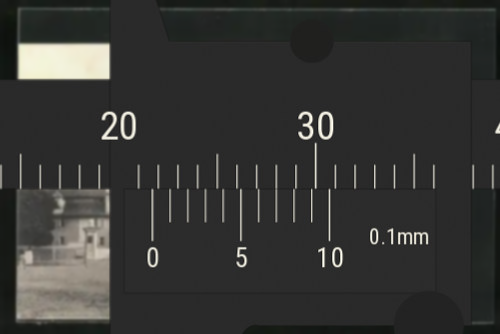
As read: value=21.7 unit=mm
